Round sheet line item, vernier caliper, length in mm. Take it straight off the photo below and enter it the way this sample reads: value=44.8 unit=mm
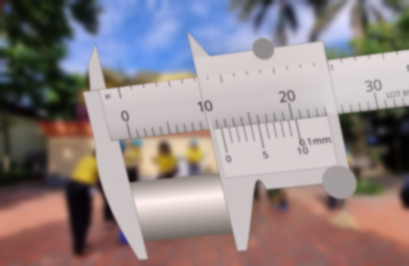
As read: value=11.4 unit=mm
